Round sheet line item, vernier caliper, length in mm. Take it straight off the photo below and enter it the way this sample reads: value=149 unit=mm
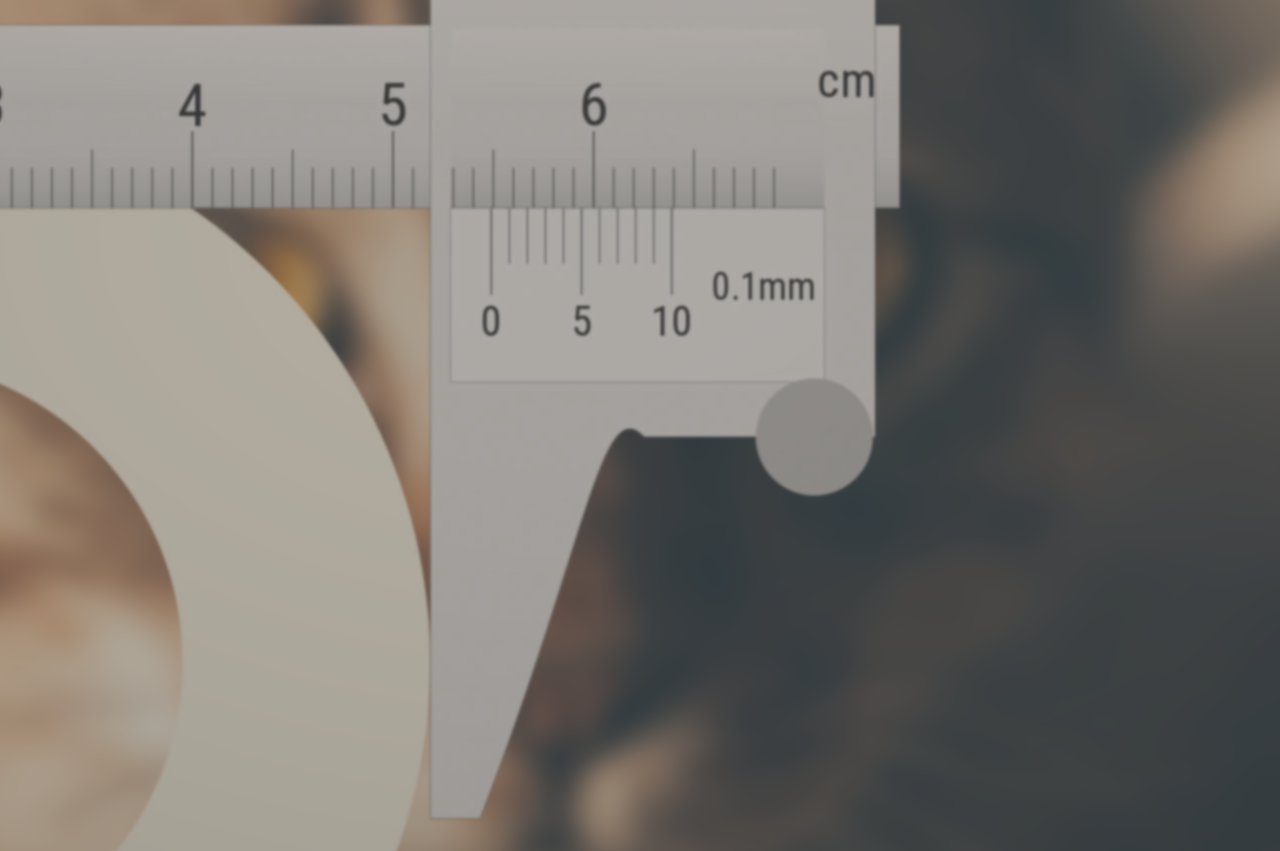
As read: value=54.9 unit=mm
